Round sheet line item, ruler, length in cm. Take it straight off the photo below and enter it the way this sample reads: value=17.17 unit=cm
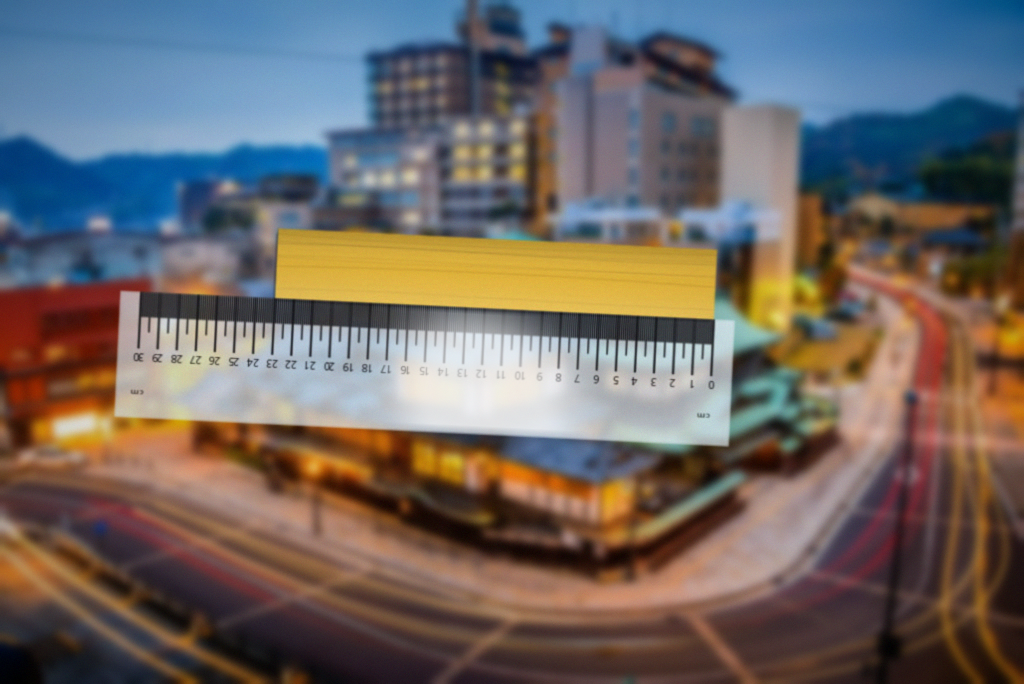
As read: value=23 unit=cm
